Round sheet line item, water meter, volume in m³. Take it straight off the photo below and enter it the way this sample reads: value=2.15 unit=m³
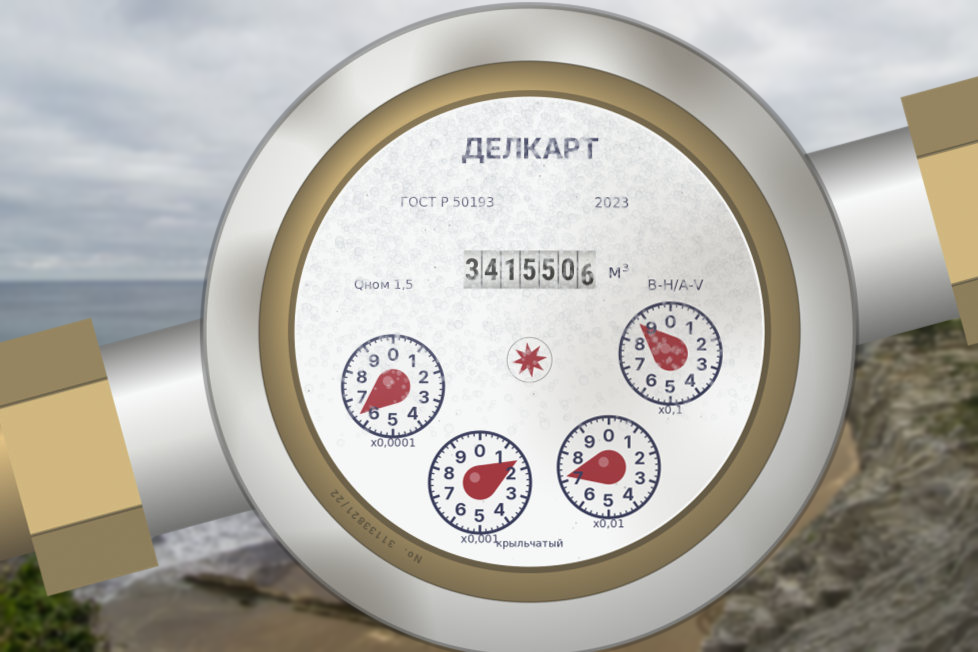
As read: value=3415505.8716 unit=m³
